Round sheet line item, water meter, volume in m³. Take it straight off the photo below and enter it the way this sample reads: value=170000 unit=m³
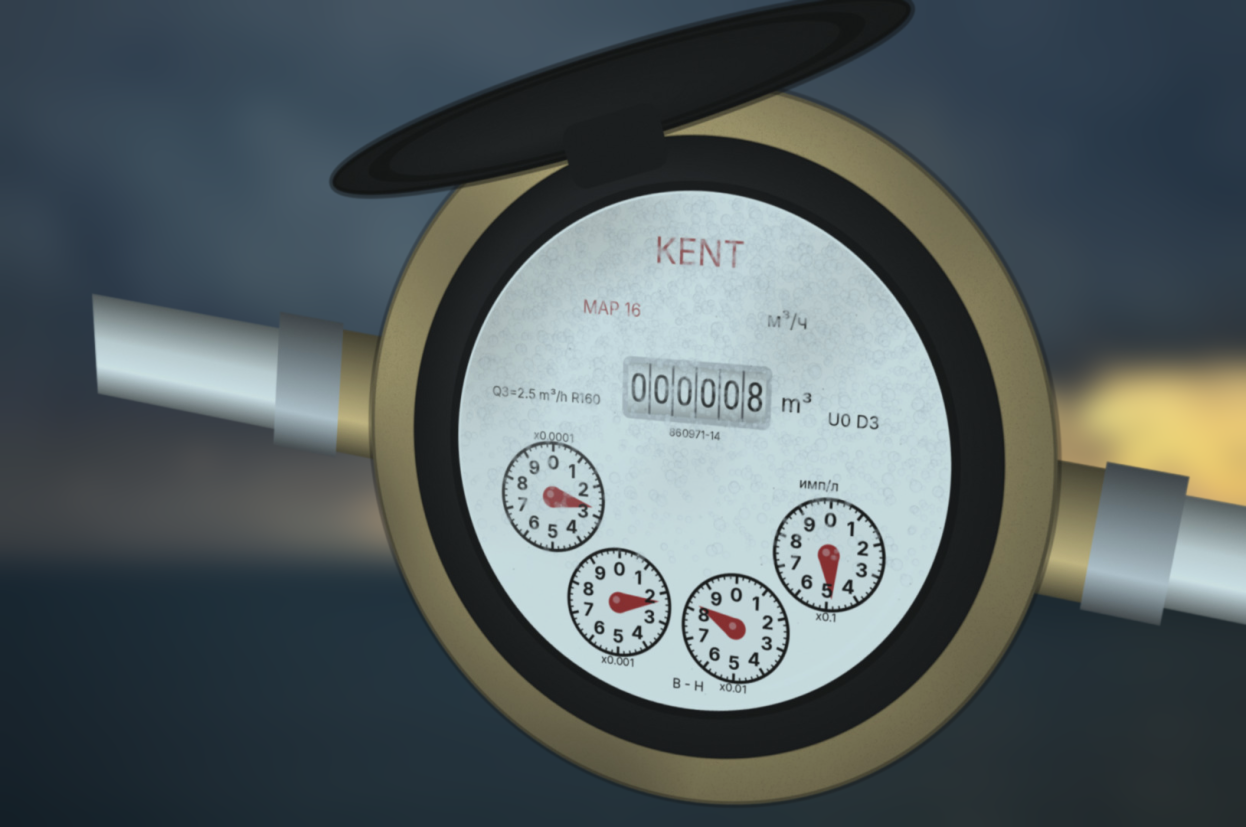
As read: value=8.4822 unit=m³
